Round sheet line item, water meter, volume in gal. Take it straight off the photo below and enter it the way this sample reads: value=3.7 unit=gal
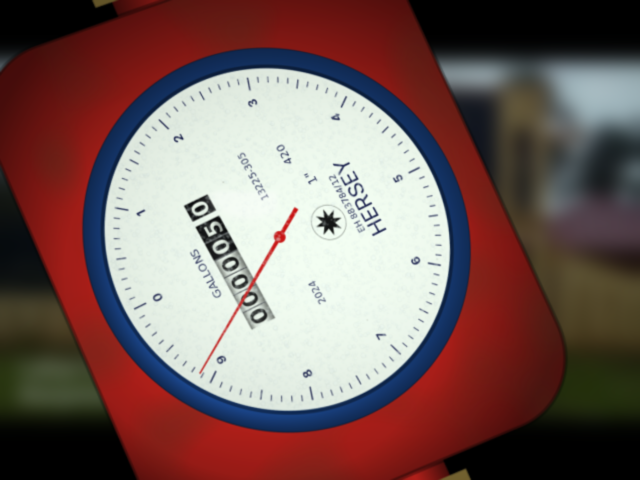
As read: value=49.1 unit=gal
